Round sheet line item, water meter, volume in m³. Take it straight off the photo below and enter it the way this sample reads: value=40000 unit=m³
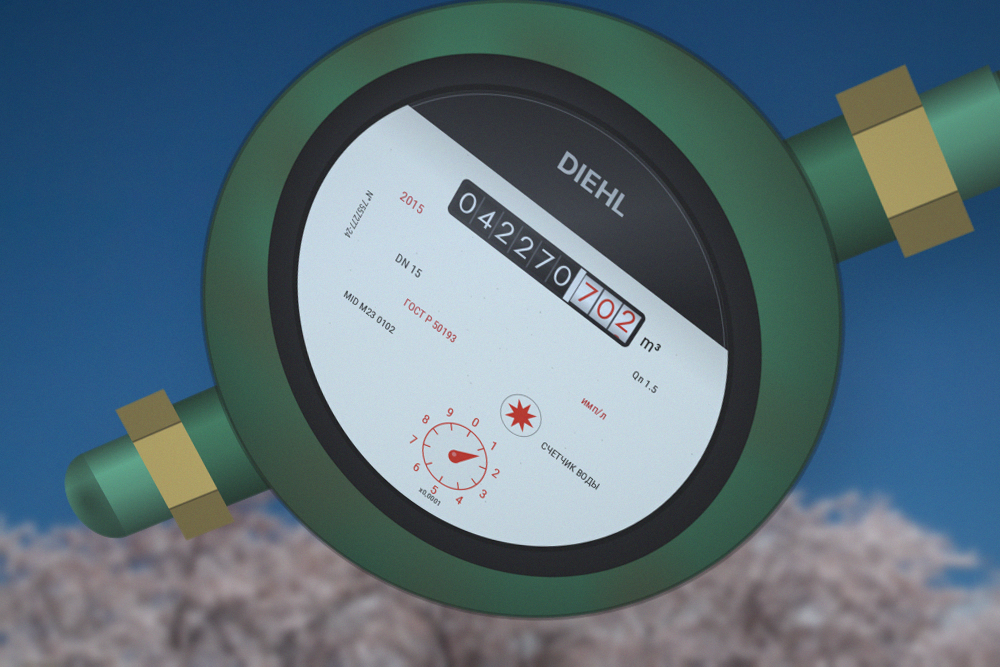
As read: value=42270.7021 unit=m³
